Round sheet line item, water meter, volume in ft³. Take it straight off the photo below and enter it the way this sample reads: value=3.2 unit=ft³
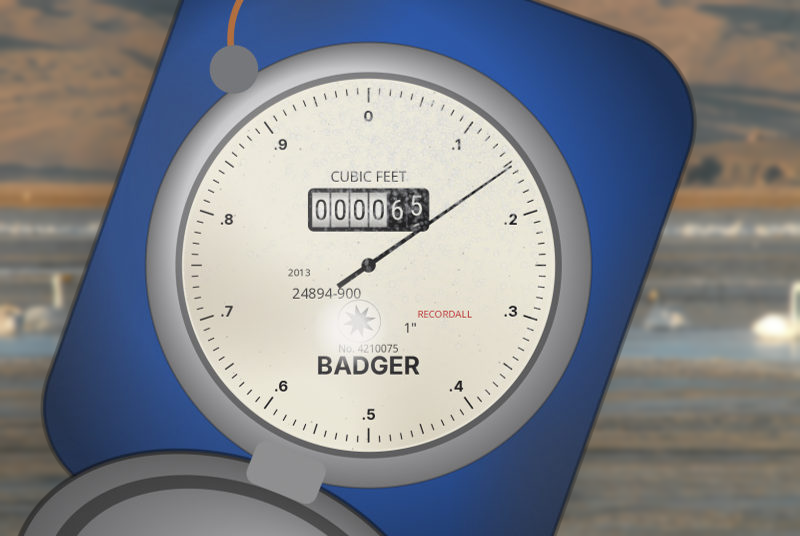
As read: value=65.15 unit=ft³
